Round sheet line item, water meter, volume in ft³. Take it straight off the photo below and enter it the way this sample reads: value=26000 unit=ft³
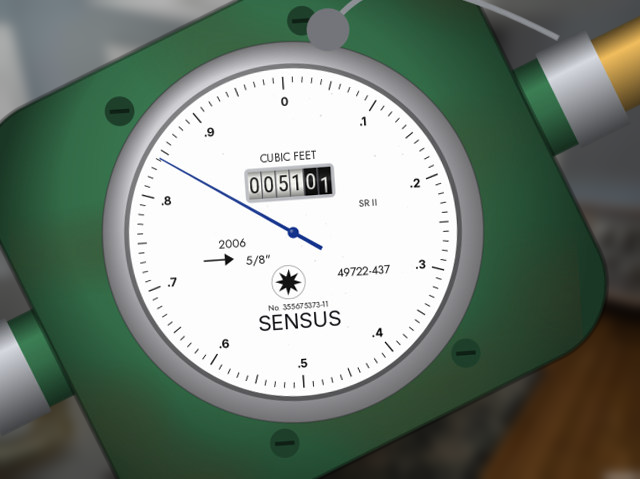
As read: value=5100.84 unit=ft³
